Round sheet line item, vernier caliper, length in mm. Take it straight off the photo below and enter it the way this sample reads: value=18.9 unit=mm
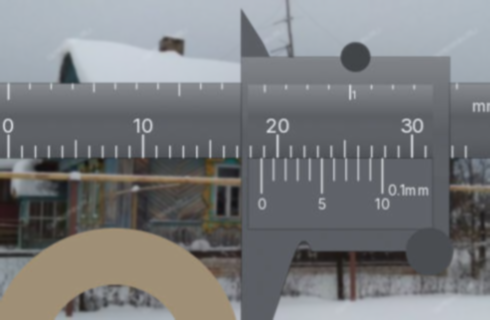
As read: value=18.8 unit=mm
